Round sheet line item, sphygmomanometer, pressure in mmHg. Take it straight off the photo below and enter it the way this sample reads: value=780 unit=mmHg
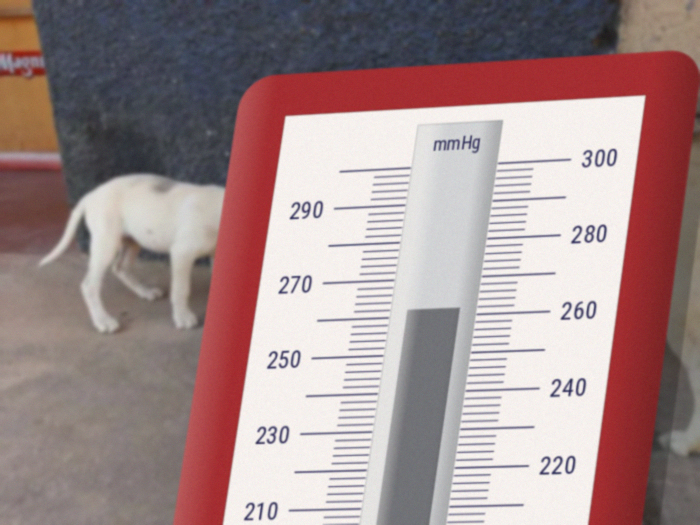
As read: value=262 unit=mmHg
